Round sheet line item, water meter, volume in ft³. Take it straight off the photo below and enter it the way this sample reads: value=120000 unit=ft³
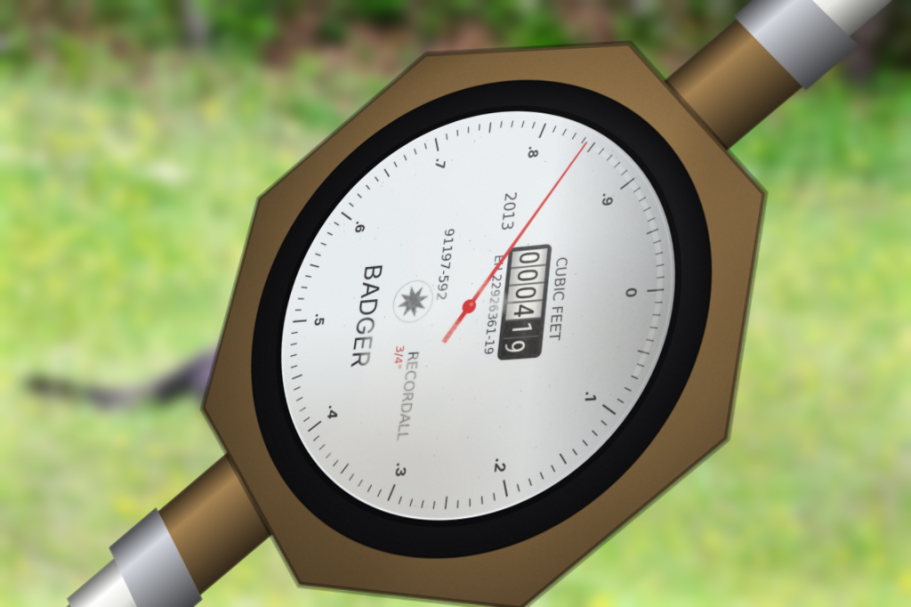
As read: value=418.84 unit=ft³
